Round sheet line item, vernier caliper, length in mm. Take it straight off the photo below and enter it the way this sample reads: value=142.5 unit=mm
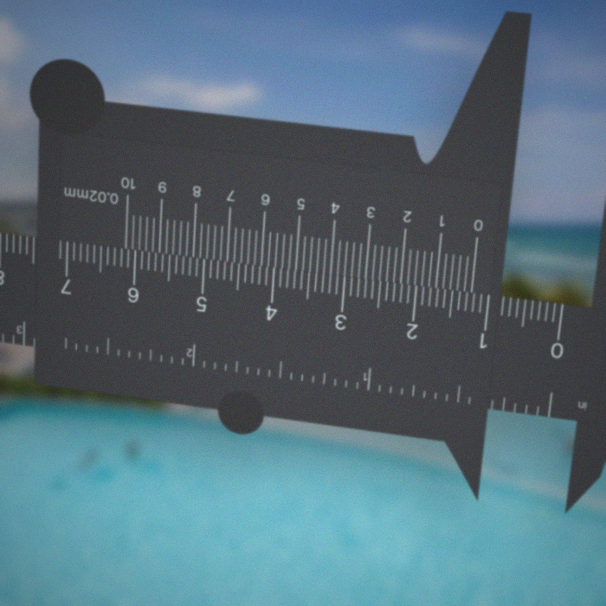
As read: value=12.4 unit=mm
